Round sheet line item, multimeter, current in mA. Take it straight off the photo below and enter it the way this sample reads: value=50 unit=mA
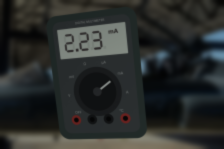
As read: value=2.23 unit=mA
